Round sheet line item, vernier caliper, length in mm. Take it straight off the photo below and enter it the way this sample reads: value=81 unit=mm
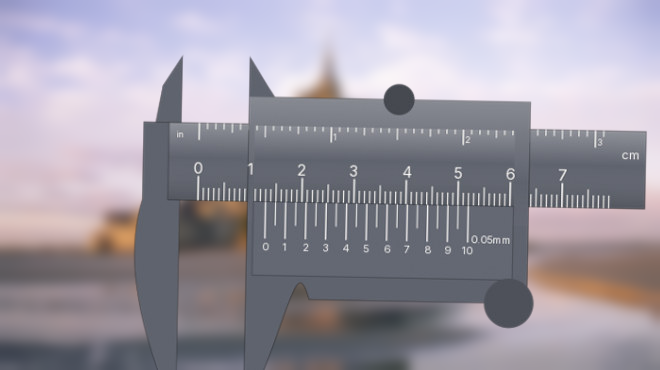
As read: value=13.0 unit=mm
